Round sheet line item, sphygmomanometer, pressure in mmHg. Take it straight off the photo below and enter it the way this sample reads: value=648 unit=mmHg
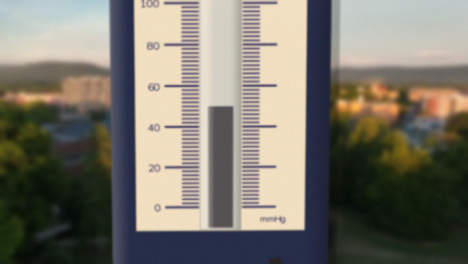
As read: value=50 unit=mmHg
